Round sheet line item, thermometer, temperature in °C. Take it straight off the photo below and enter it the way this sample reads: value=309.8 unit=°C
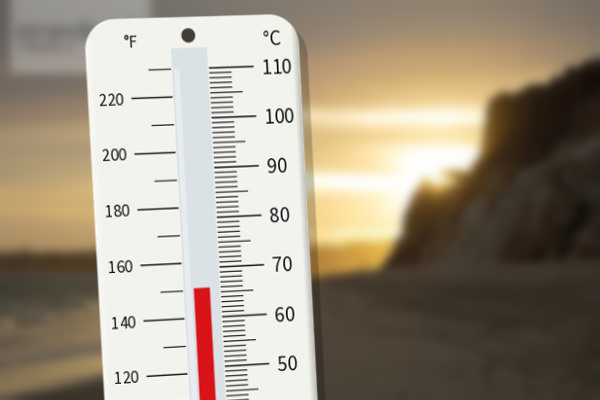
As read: value=66 unit=°C
